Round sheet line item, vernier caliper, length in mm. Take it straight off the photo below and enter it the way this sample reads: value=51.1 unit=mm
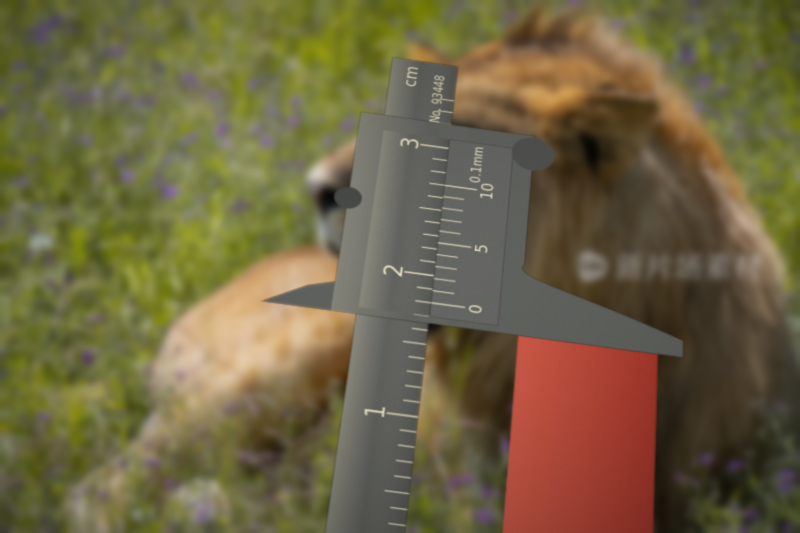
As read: value=18.0 unit=mm
